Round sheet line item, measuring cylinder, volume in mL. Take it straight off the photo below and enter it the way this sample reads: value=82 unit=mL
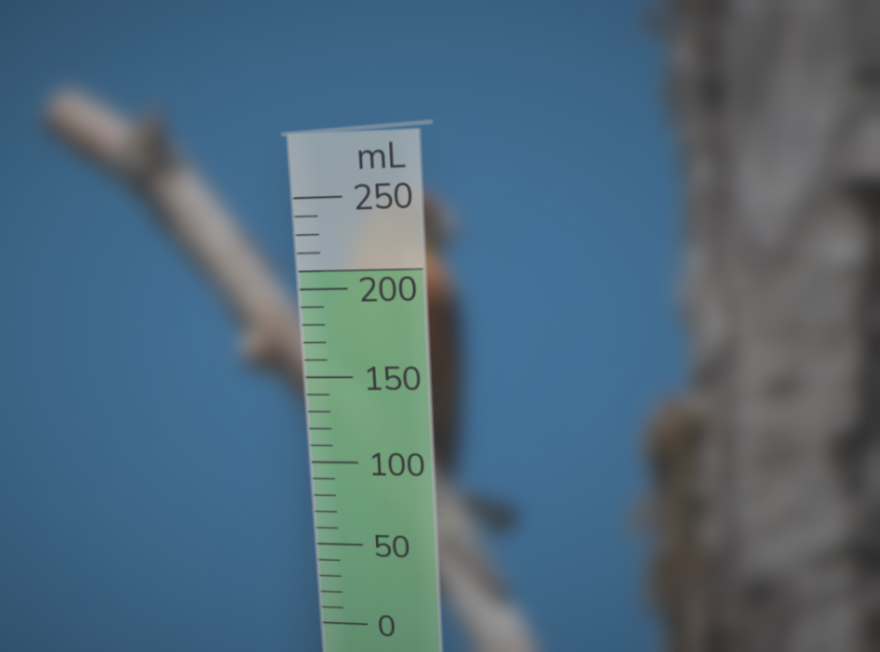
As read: value=210 unit=mL
